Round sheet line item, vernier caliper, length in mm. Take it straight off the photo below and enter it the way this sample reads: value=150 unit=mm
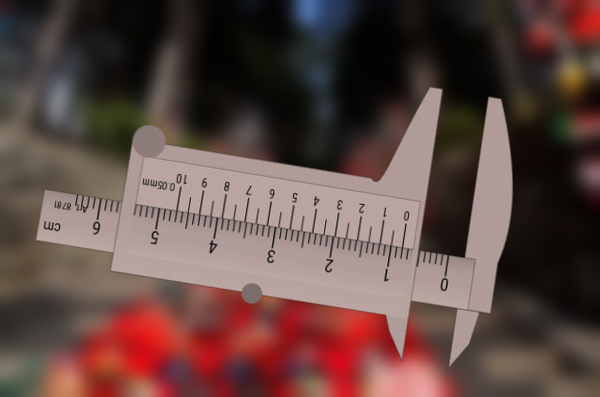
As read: value=8.0 unit=mm
